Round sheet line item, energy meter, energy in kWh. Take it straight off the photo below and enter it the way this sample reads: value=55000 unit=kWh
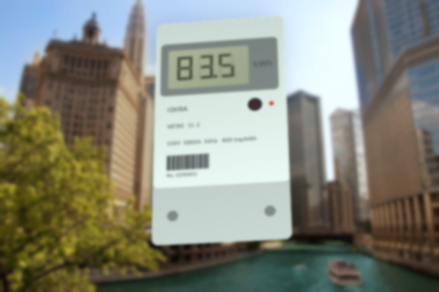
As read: value=83.5 unit=kWh
